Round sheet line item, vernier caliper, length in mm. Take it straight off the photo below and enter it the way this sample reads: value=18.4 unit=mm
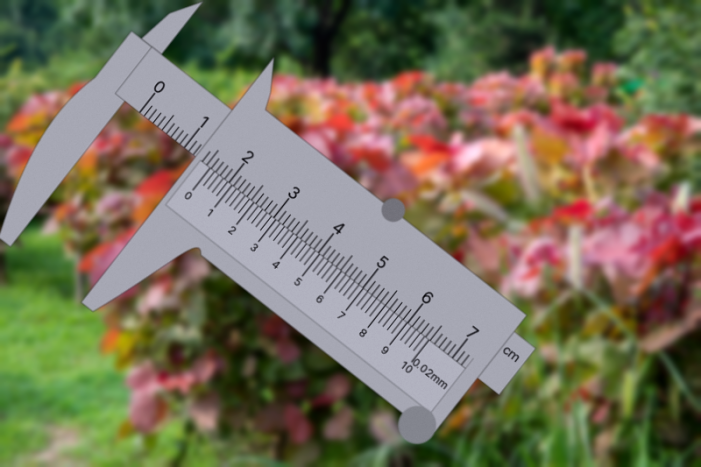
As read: value=15.8 unit=mm
